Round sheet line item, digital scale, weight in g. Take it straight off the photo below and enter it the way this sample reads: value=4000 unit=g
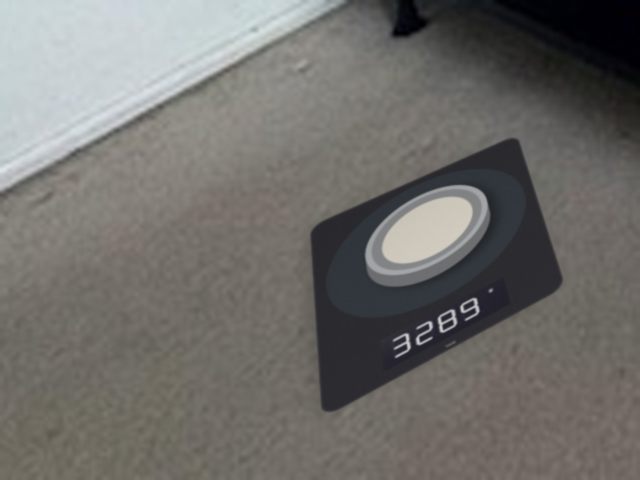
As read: value=3289 unit=g
